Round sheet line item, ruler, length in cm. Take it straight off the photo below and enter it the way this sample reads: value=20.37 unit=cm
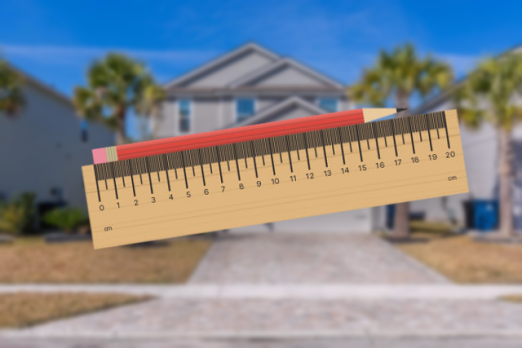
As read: value=18 unit=cm
